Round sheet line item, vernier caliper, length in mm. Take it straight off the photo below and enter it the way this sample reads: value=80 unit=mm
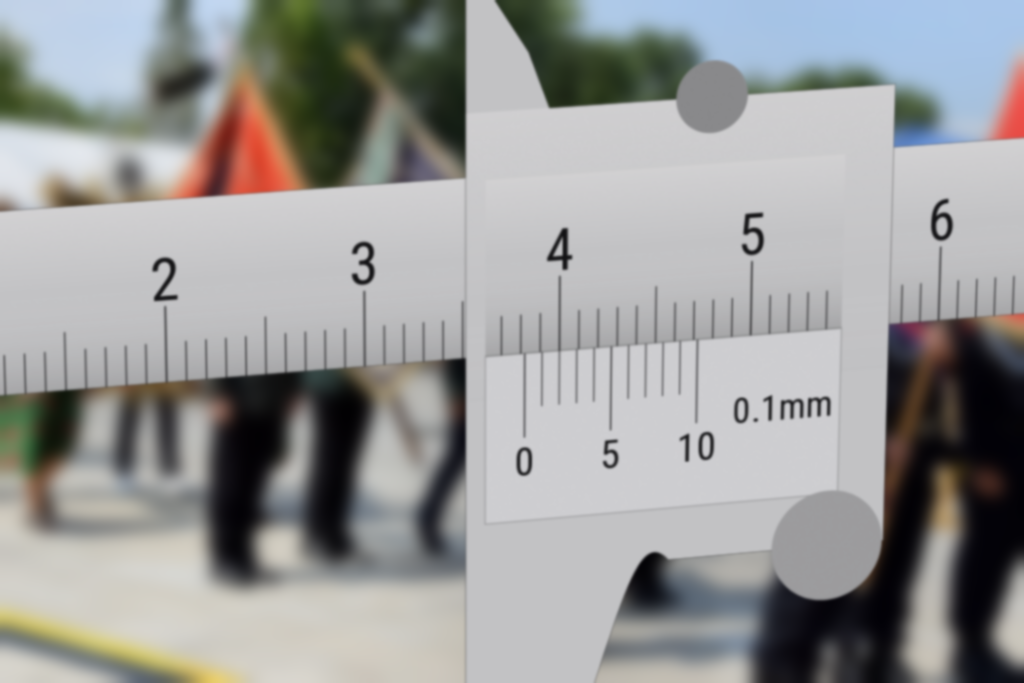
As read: value=38.2 unit=mm
